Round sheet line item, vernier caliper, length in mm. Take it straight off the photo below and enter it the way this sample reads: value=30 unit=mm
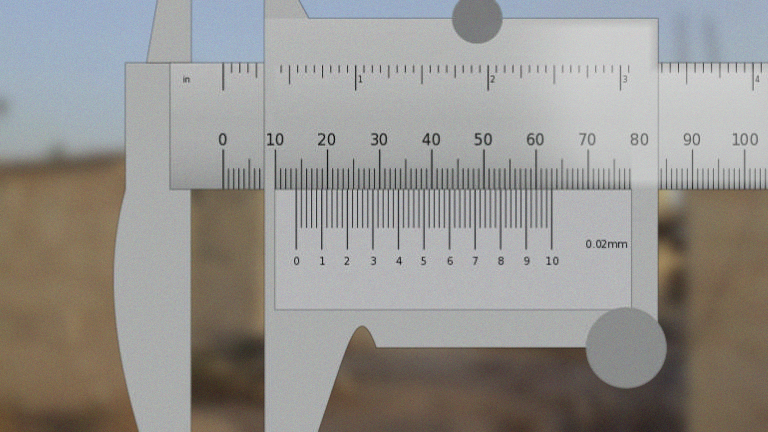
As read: value=14.0 unit=mm
